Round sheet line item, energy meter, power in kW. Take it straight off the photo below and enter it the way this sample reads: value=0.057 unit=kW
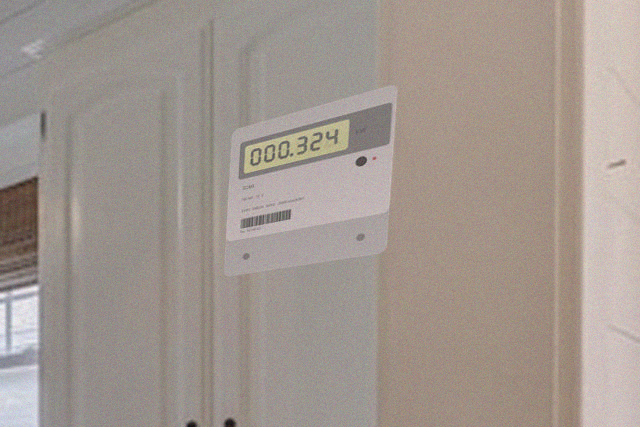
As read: value=0.324 unit=kW
